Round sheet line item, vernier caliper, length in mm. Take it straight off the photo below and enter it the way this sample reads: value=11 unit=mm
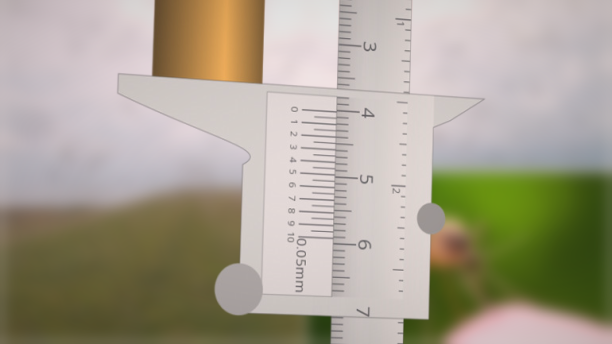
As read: value=40.2 unit=mm
